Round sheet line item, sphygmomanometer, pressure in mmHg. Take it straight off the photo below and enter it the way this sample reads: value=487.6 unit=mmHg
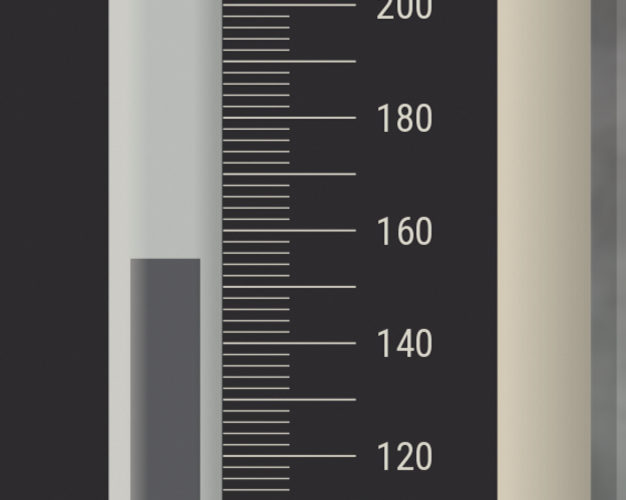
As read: value=155 unit=mmHg
